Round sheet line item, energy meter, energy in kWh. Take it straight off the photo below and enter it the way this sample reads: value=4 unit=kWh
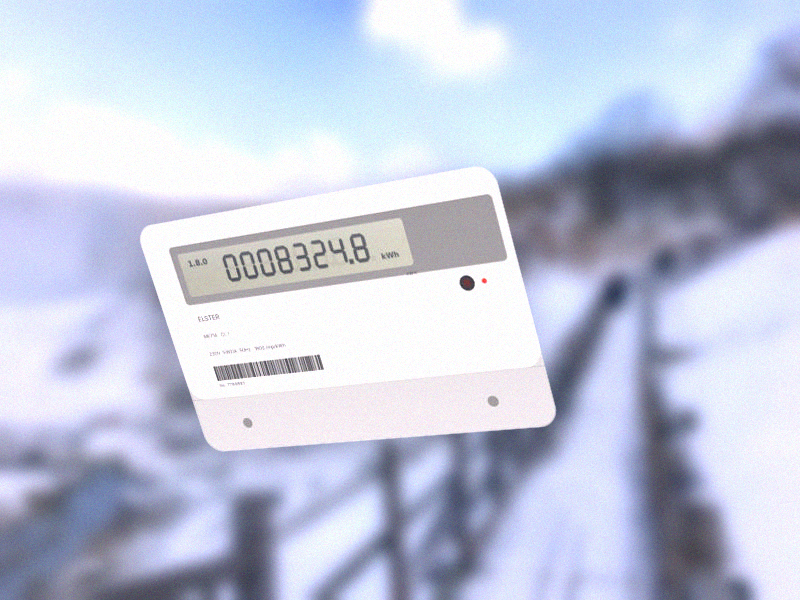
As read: value=8324.8 unit=kWh
